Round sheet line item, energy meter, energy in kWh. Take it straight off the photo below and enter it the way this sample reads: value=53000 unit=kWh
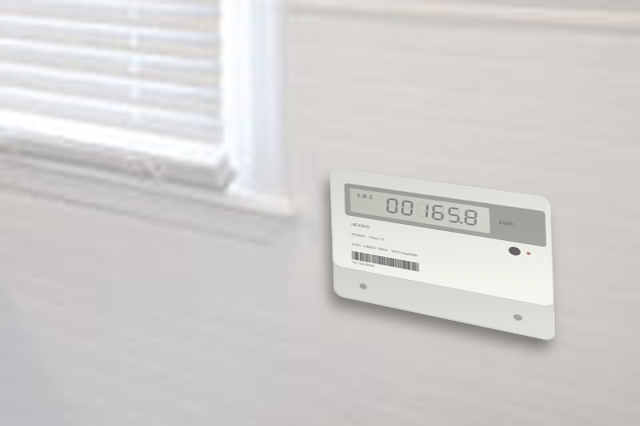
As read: value=165.8 unit=kWh
